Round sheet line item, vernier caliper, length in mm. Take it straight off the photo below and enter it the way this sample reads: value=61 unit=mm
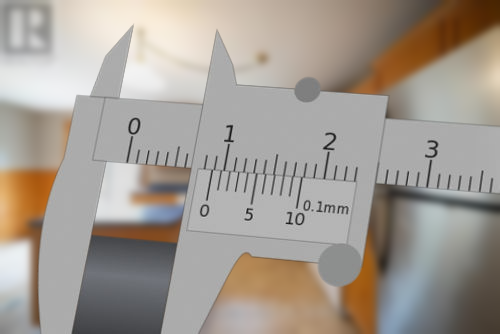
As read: value=8.8 unit=mm
